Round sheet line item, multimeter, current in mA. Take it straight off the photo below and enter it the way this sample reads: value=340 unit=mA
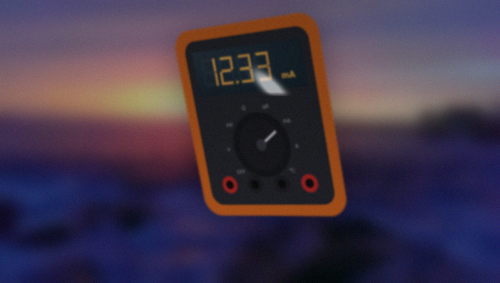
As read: value=12.33 unit=mA
